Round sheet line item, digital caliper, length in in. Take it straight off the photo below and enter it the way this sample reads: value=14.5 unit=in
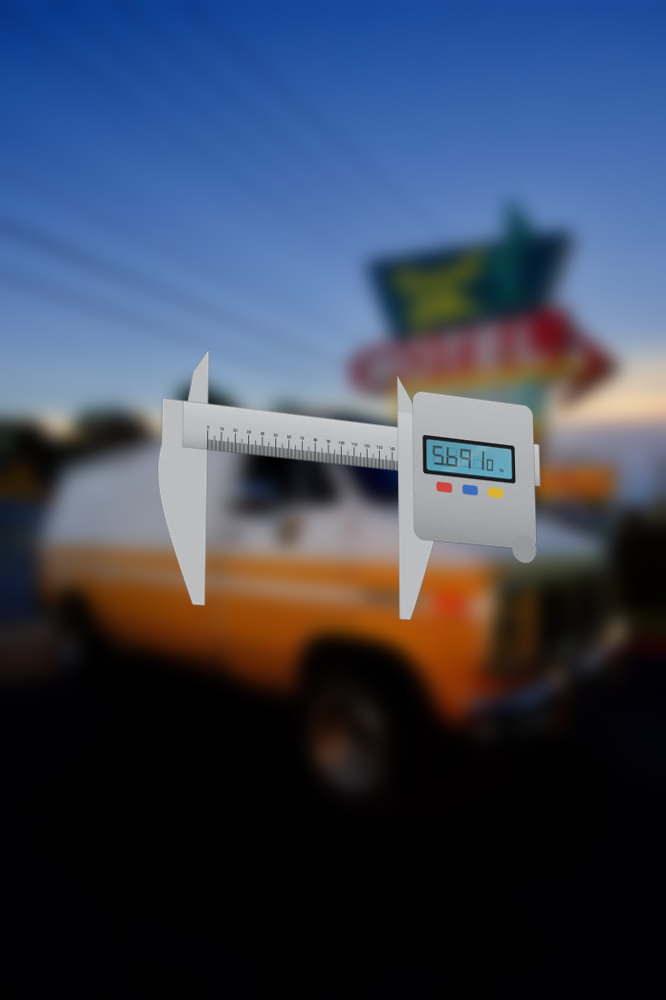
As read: value=5.6910 unit=in
